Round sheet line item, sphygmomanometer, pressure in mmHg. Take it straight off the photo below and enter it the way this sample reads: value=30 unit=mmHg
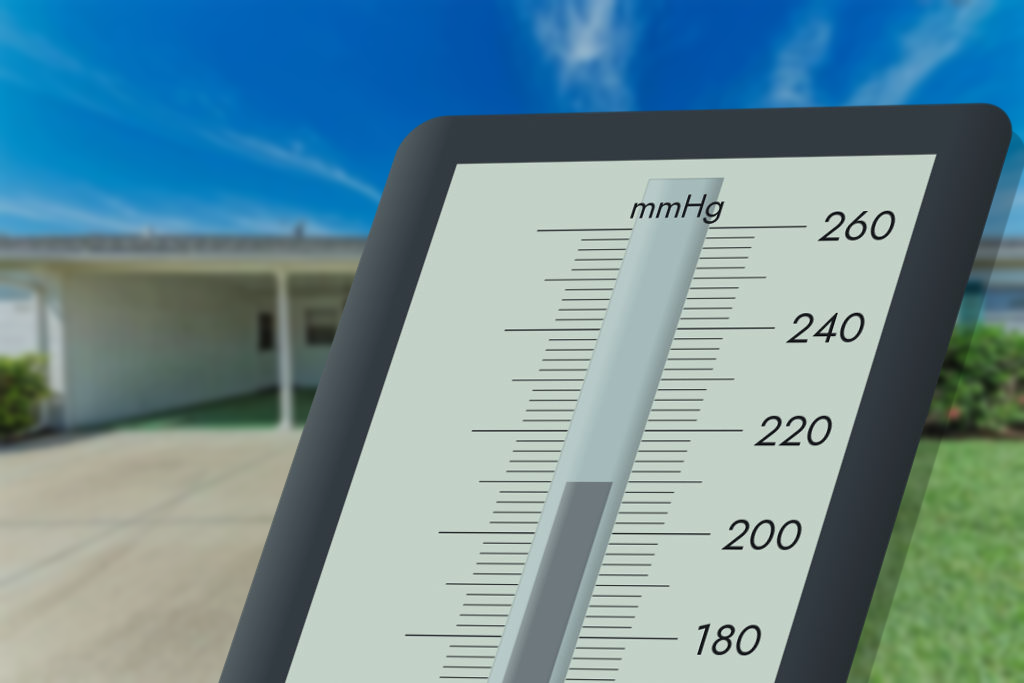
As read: value=210 unit=mmHg
